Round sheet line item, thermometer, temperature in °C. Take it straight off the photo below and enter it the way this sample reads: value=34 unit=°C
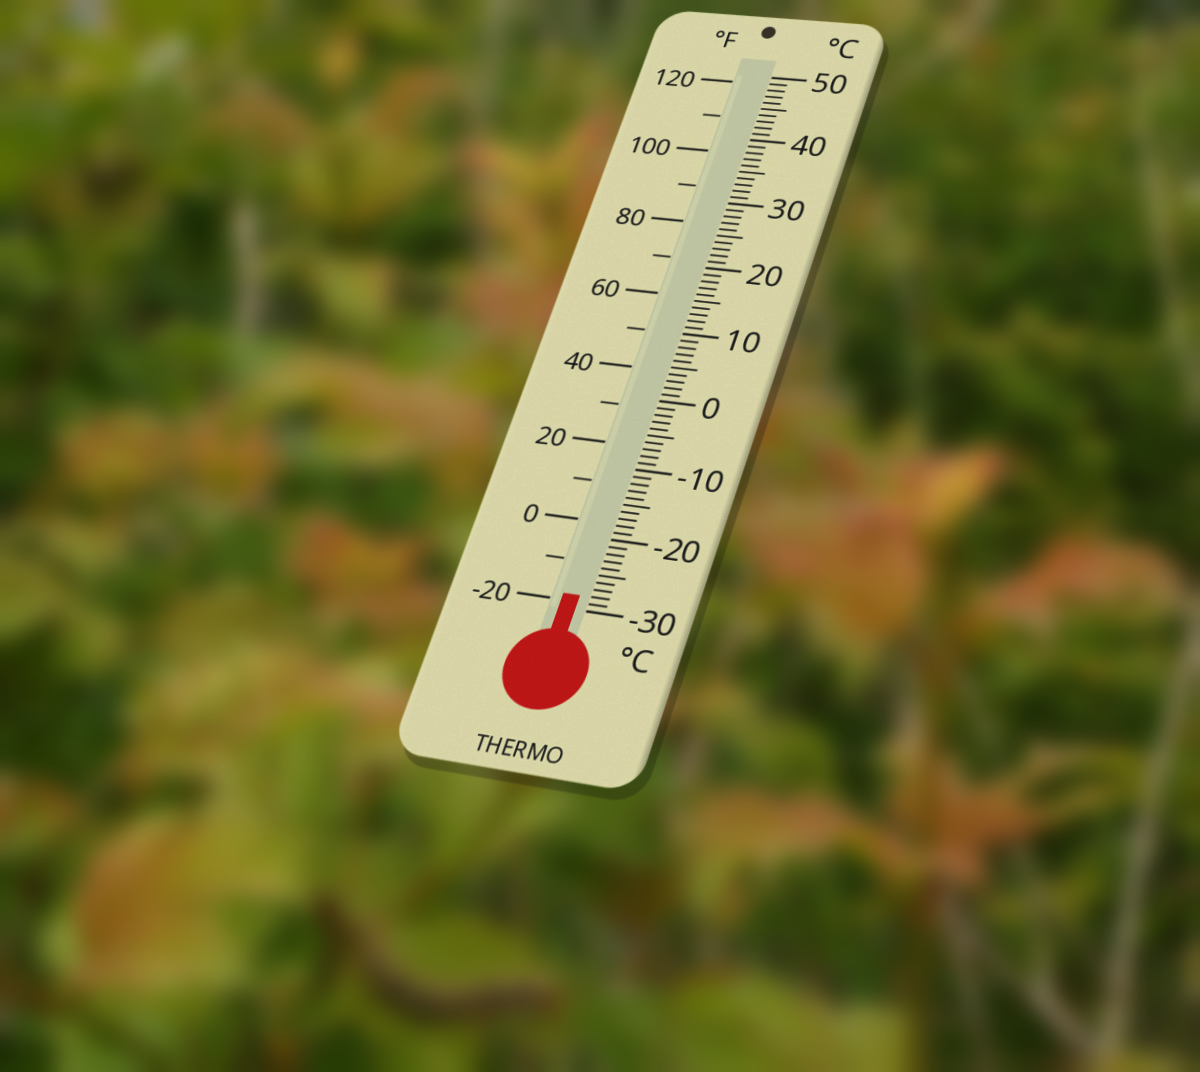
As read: value=-28 unit=°C
